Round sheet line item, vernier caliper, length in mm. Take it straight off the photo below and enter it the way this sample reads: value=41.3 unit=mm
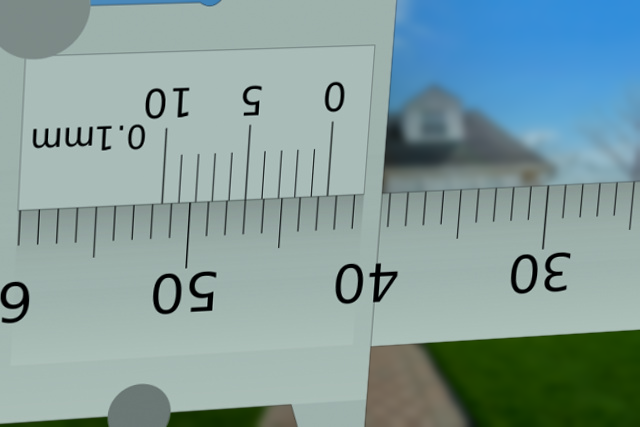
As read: value=42.5 unit=mm
